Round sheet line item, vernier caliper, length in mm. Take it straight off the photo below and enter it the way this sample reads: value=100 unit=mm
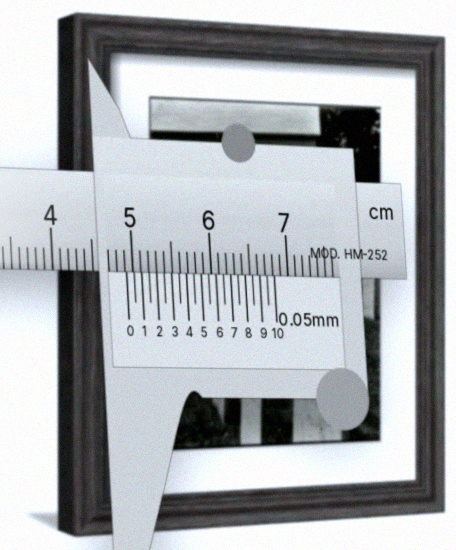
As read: value=49.2 unit=mm
